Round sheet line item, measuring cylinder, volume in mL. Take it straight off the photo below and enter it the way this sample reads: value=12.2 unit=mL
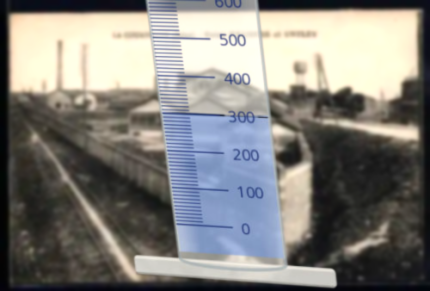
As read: value=300 unit=mL
